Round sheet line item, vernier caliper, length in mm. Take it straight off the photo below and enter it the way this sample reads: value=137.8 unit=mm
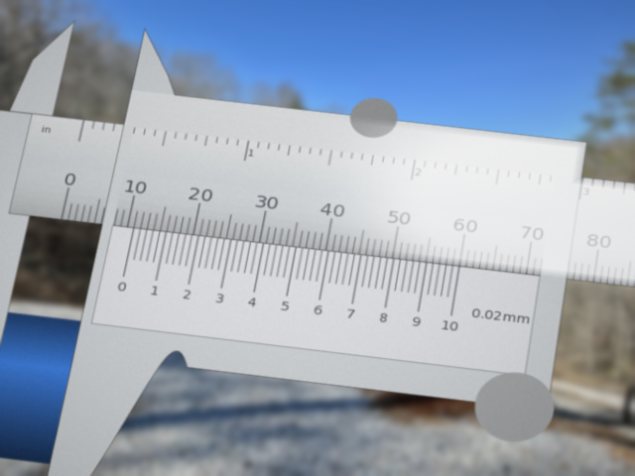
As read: value=11.0 unit=mm
